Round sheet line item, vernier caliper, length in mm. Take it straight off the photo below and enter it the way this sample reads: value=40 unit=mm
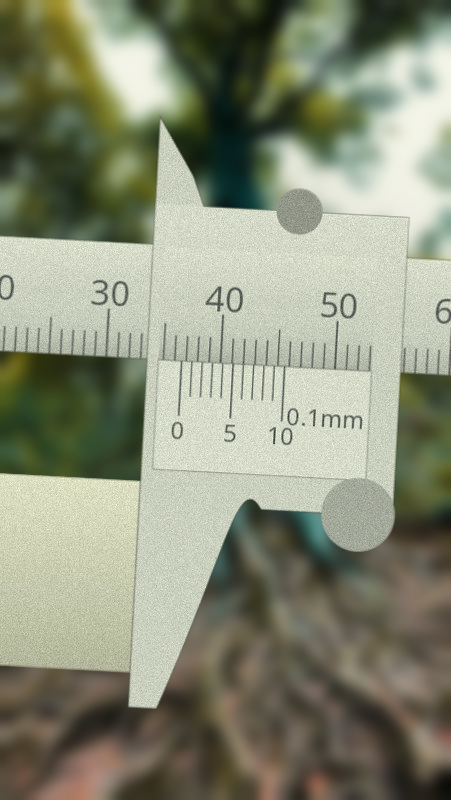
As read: value=36.6 unit=mm
